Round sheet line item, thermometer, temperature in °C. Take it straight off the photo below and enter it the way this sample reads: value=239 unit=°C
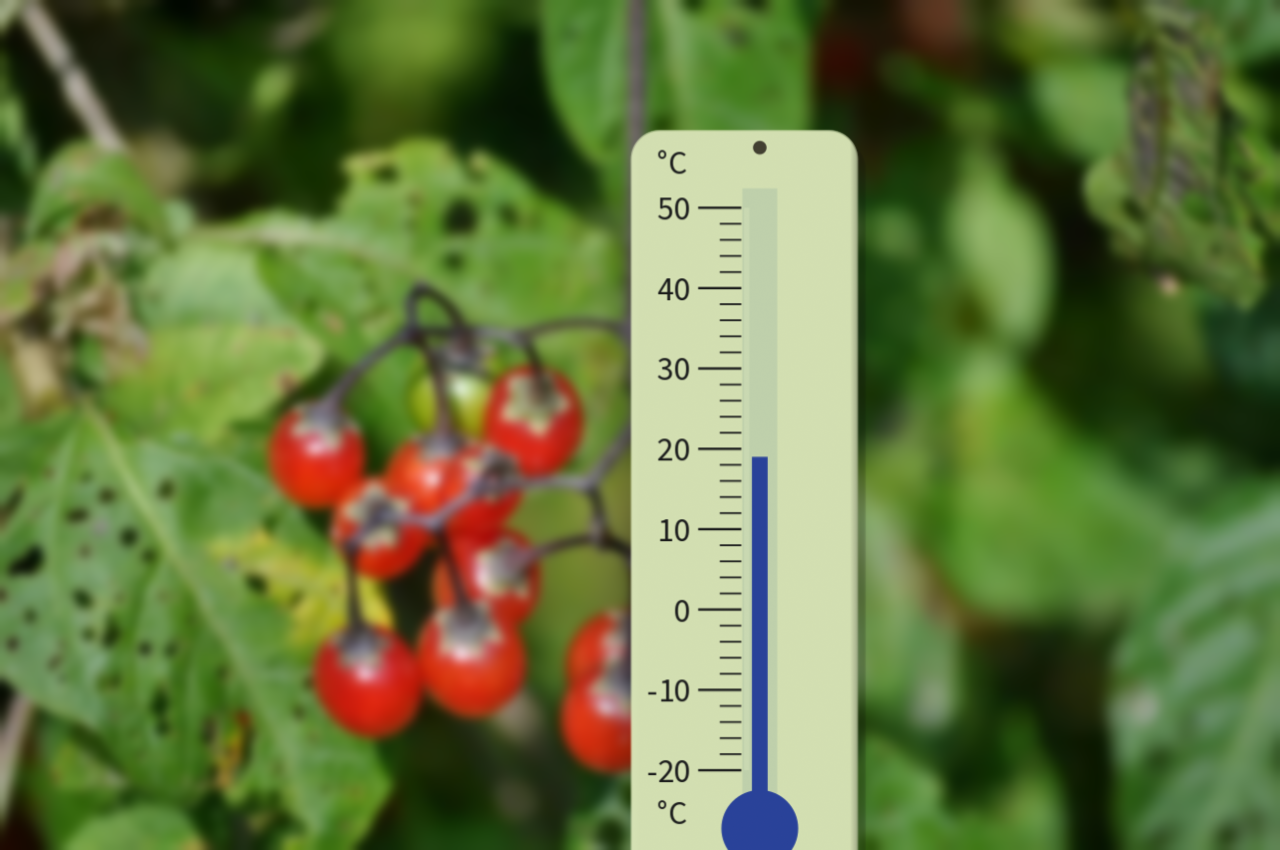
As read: value=19 unit=°C
